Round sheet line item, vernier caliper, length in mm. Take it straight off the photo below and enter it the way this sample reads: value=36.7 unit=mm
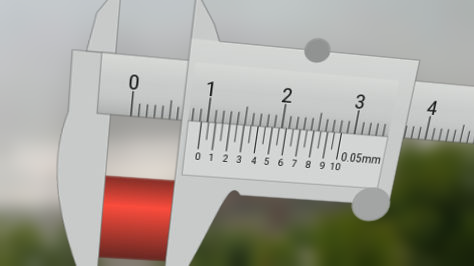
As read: value=9.2 unit=mm
